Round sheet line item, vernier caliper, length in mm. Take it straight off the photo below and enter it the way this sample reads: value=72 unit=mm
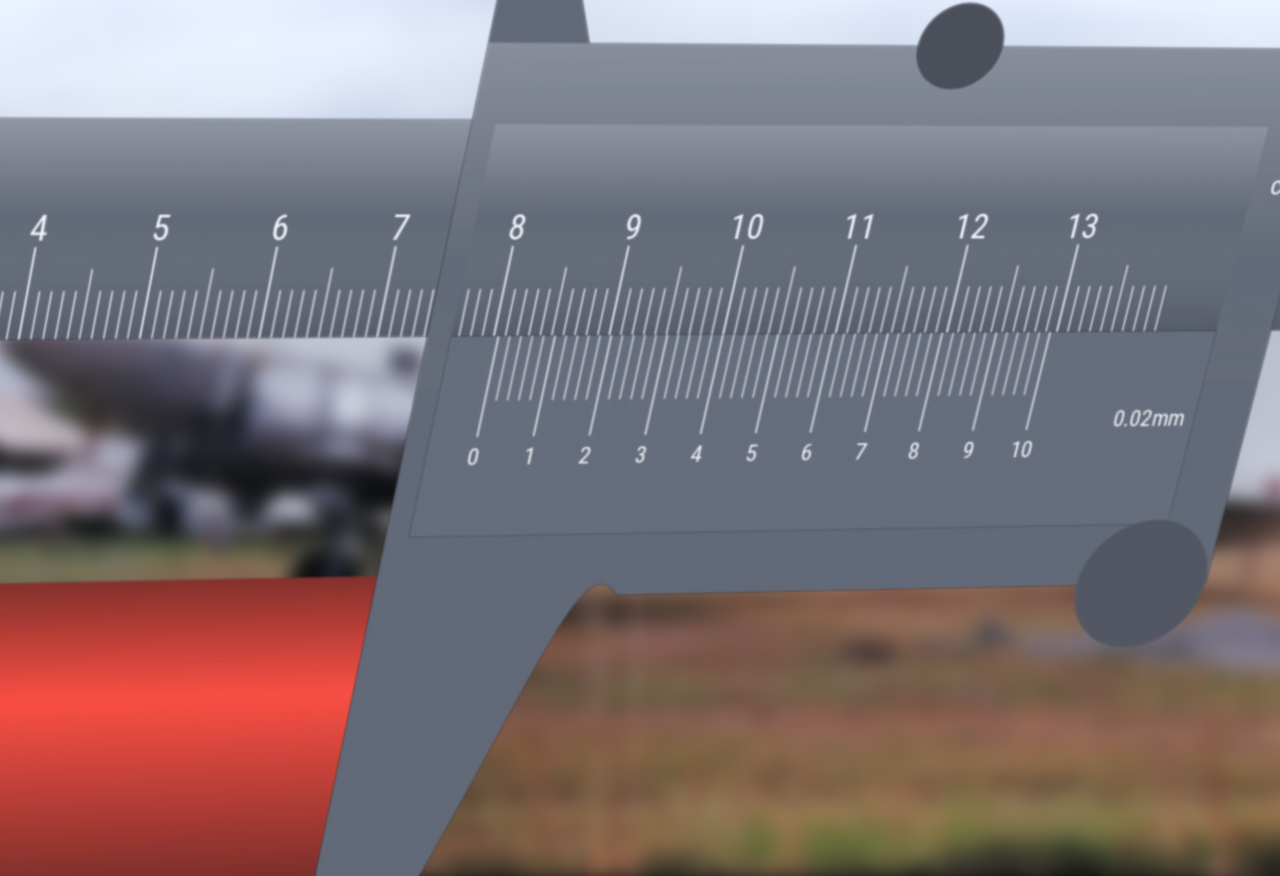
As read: value=80.4 unit=mm
